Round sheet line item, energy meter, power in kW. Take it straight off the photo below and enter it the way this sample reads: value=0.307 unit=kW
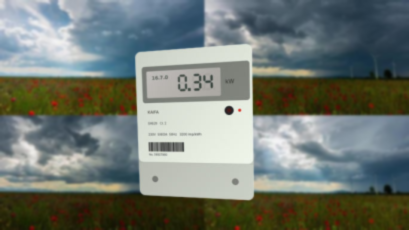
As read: value=0.34 unit=kW
